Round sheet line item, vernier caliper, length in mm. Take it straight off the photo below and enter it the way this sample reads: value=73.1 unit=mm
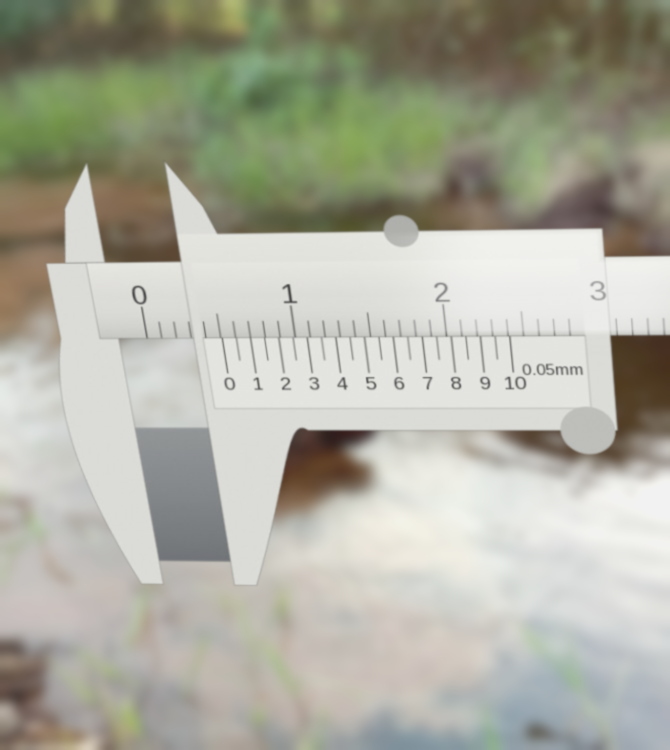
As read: value=5.1 unit=mm
